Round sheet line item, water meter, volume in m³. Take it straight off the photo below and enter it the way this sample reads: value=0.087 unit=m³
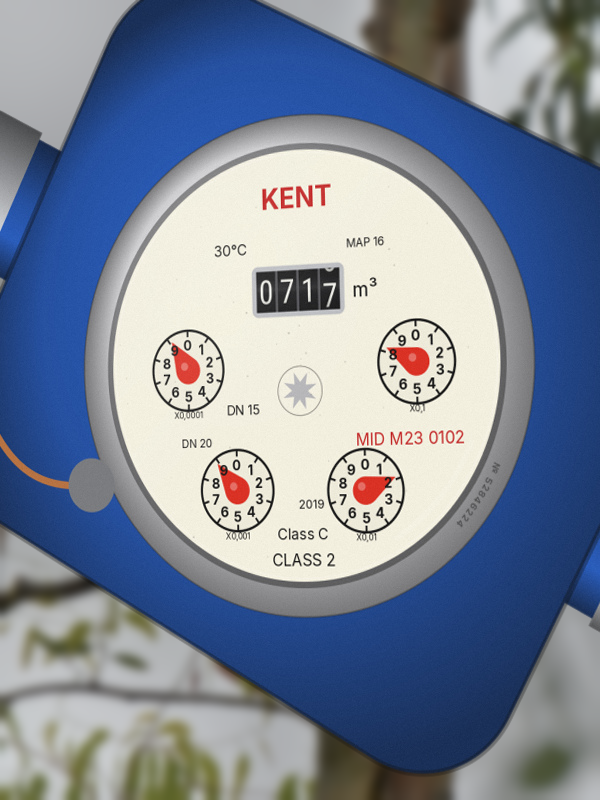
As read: value=716.8189 unit=m³
